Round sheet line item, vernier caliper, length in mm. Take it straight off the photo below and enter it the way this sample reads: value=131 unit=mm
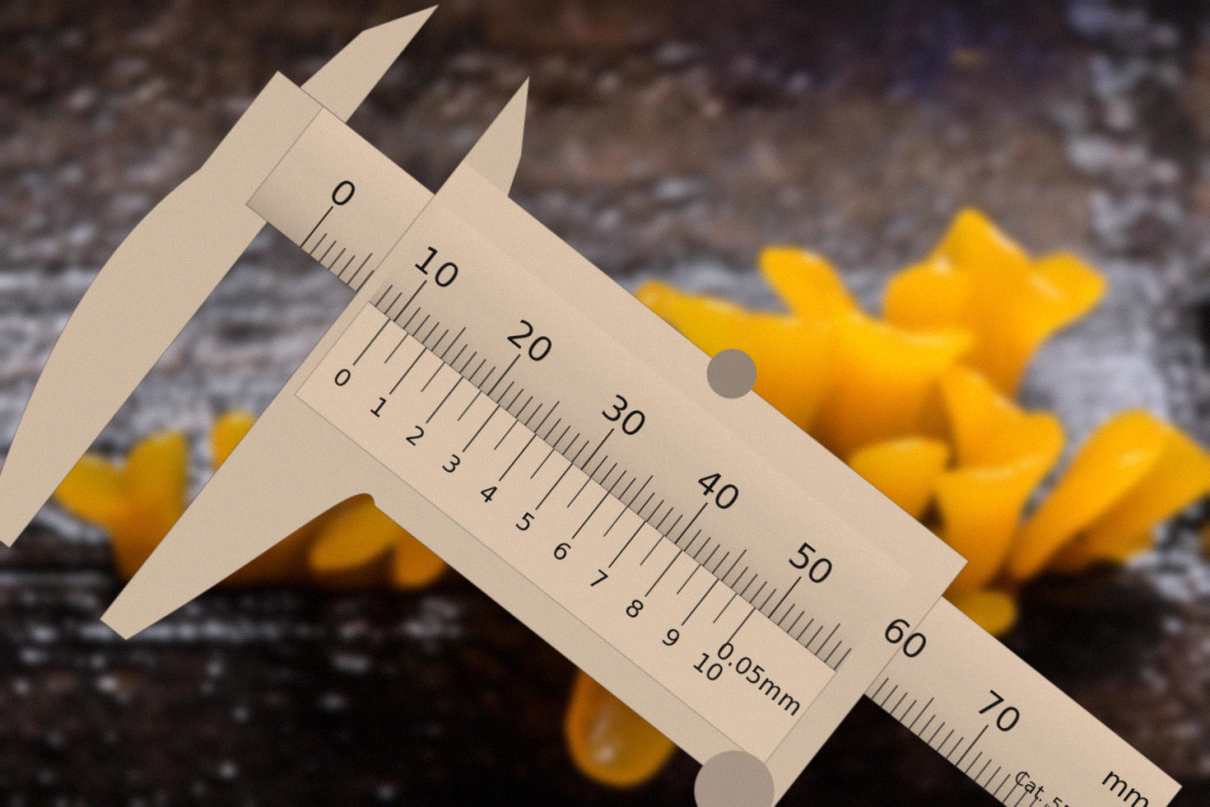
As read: value=9.6 unit=mm
